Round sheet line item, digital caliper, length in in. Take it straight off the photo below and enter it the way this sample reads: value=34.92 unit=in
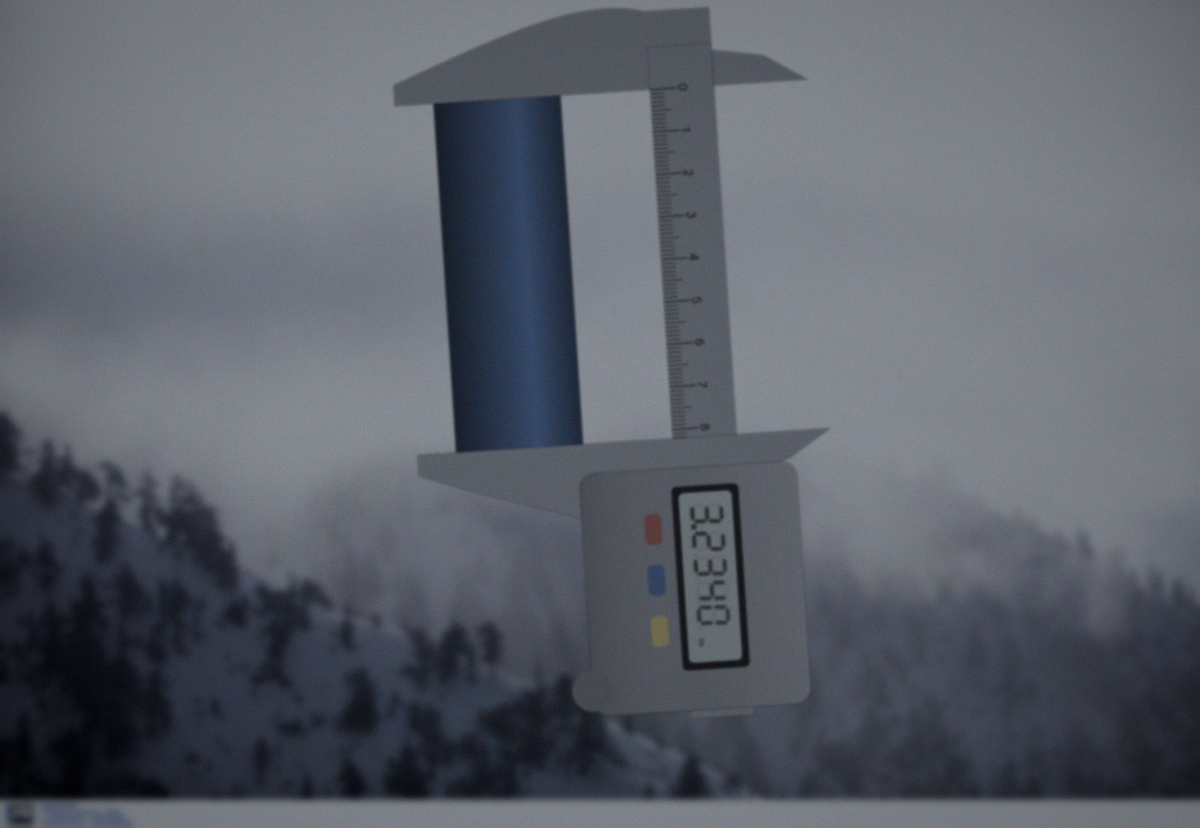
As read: value=3.2340 unit=in
